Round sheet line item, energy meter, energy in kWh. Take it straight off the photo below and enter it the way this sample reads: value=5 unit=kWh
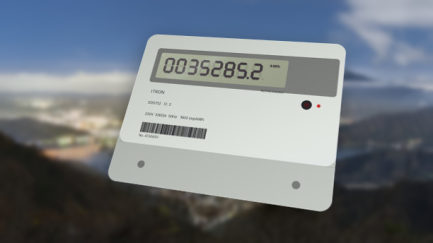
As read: value=35285.2 unit=kWh
